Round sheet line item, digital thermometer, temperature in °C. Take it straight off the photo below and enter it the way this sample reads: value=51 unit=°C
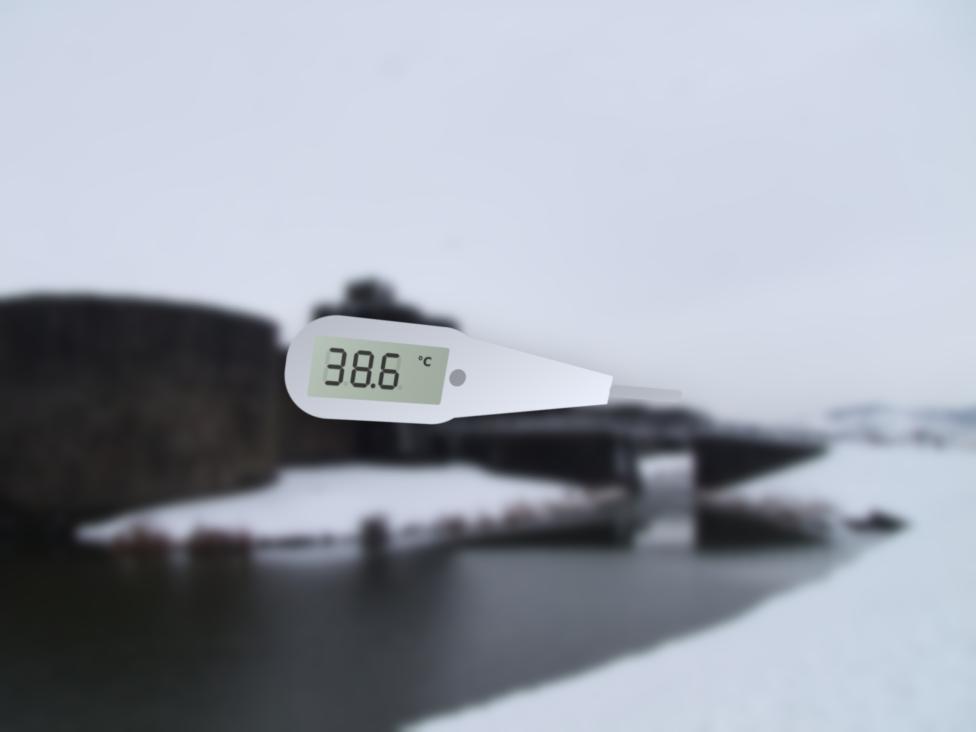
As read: value=38.6 unit=°C
